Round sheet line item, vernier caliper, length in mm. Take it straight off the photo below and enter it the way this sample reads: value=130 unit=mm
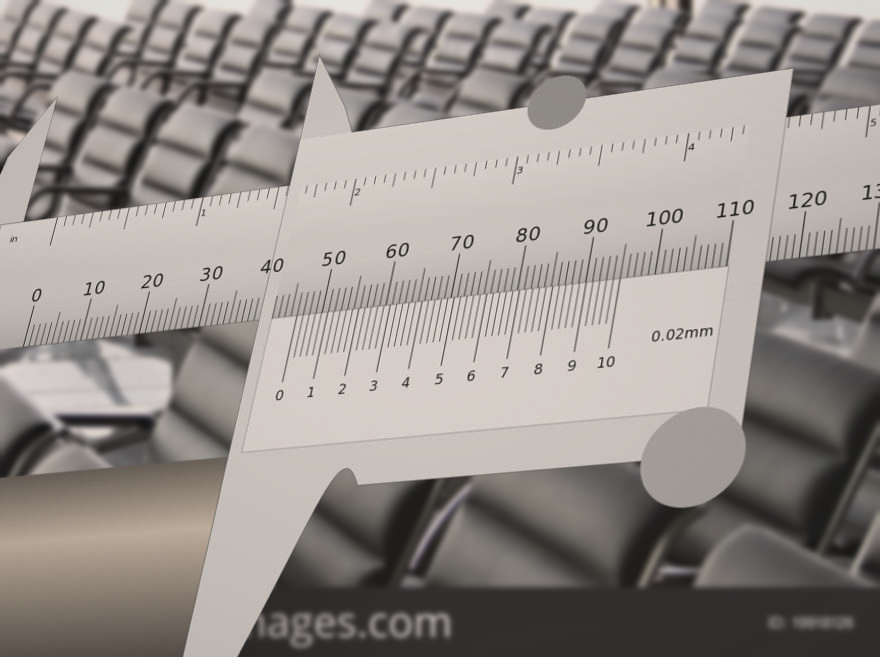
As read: value=46.0 unit=mm
